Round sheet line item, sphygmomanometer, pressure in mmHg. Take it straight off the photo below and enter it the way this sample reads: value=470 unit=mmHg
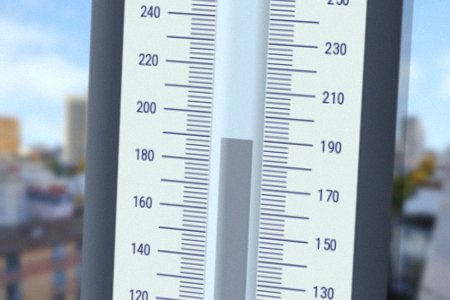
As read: value=190 unit=mmHg
